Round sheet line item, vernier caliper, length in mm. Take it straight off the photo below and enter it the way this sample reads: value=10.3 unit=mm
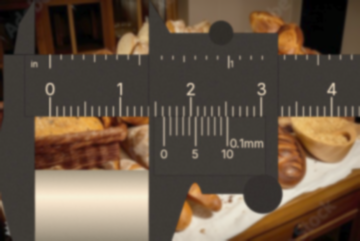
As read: value=16.2 unit=mm
